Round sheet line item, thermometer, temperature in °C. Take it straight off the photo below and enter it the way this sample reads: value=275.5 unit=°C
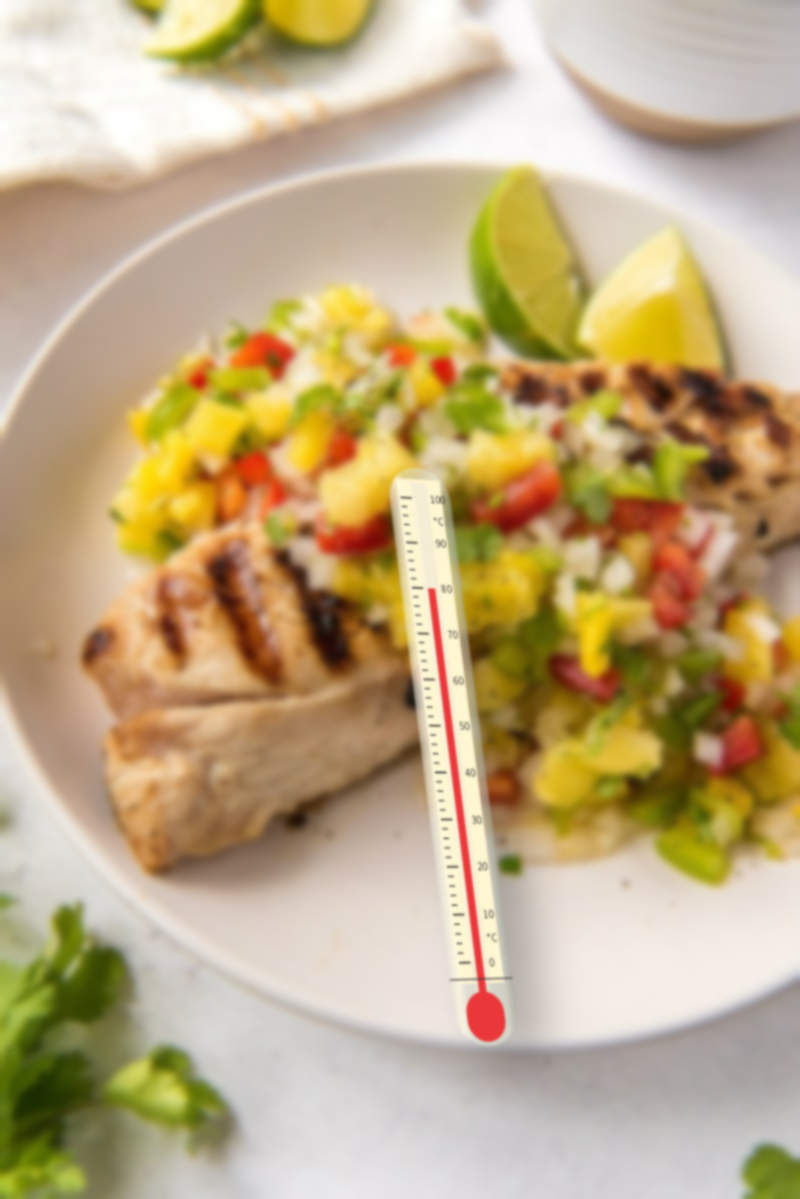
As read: value=80 unit=°C
